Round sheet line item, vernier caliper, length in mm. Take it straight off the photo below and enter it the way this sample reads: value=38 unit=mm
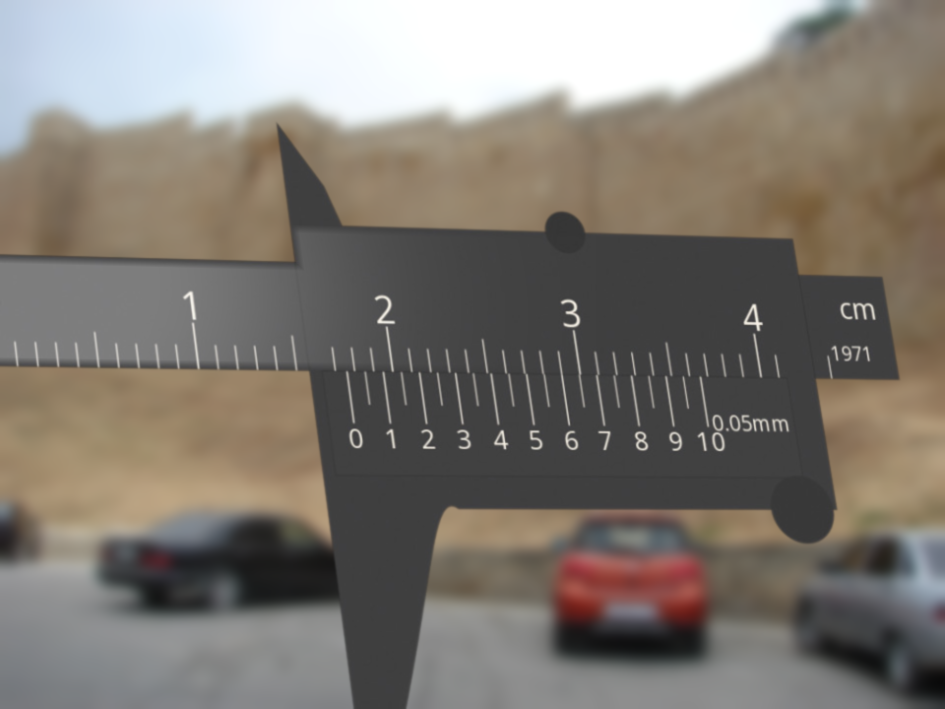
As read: value=17.6 unit=mm
